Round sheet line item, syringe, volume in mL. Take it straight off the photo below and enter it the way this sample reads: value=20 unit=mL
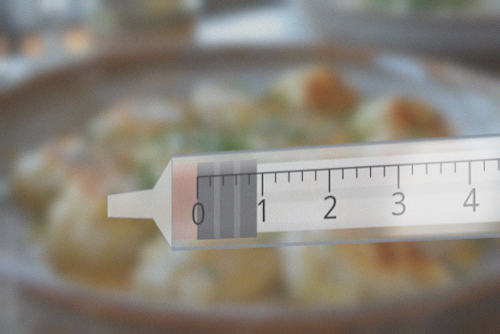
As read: value=0 unit=mL
